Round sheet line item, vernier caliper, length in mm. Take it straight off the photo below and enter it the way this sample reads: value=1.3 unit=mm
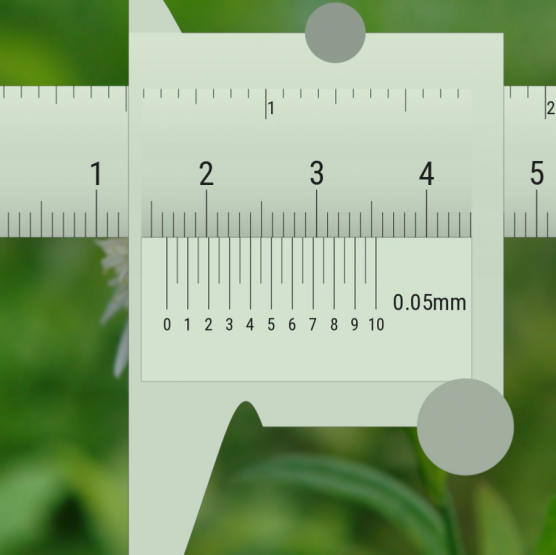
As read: value=16.4 unit=mm
